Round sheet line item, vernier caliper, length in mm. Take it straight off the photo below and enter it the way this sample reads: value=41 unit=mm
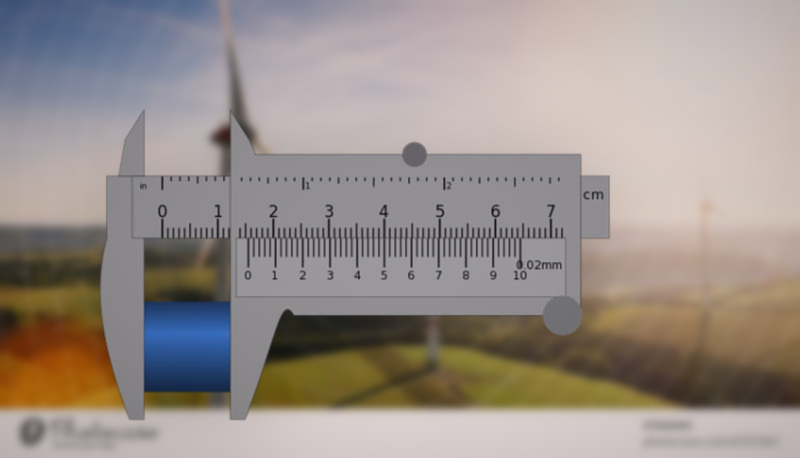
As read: value=15.5 unit=mm
